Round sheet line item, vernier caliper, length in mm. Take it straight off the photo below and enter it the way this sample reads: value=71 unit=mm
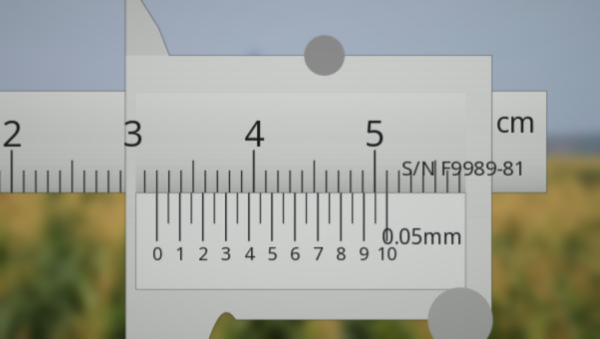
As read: value=32.0 unit=mm
